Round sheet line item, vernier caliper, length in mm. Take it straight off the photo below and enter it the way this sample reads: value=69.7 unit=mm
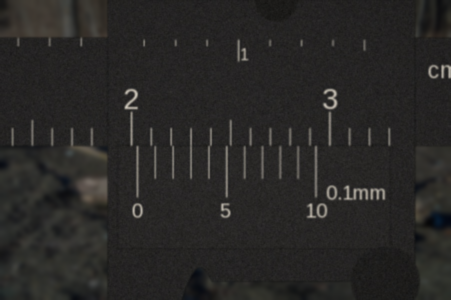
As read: value=20.3 unit=mm
